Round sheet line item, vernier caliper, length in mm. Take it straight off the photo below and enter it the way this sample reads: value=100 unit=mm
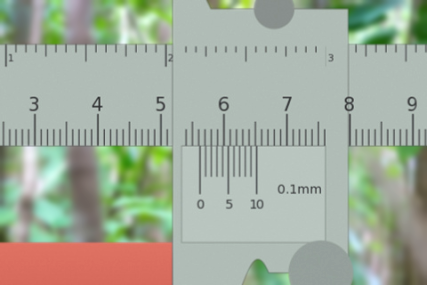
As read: value=56.2 unit=mm
